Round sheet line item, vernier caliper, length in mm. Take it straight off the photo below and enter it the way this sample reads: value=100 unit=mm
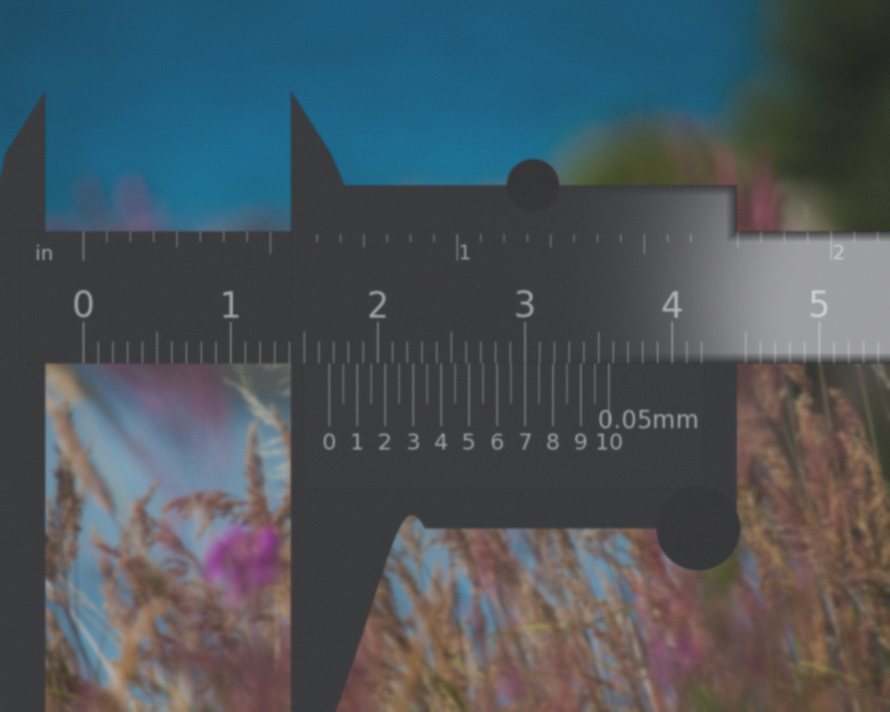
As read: value=16.7 unit=mm
